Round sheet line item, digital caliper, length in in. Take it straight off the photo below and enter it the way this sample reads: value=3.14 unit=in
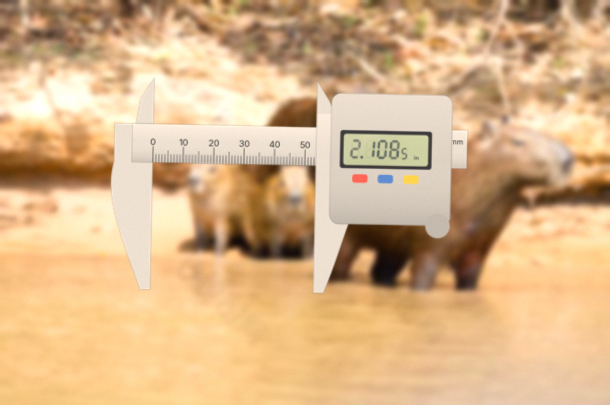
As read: value=2.1085 unit=in
